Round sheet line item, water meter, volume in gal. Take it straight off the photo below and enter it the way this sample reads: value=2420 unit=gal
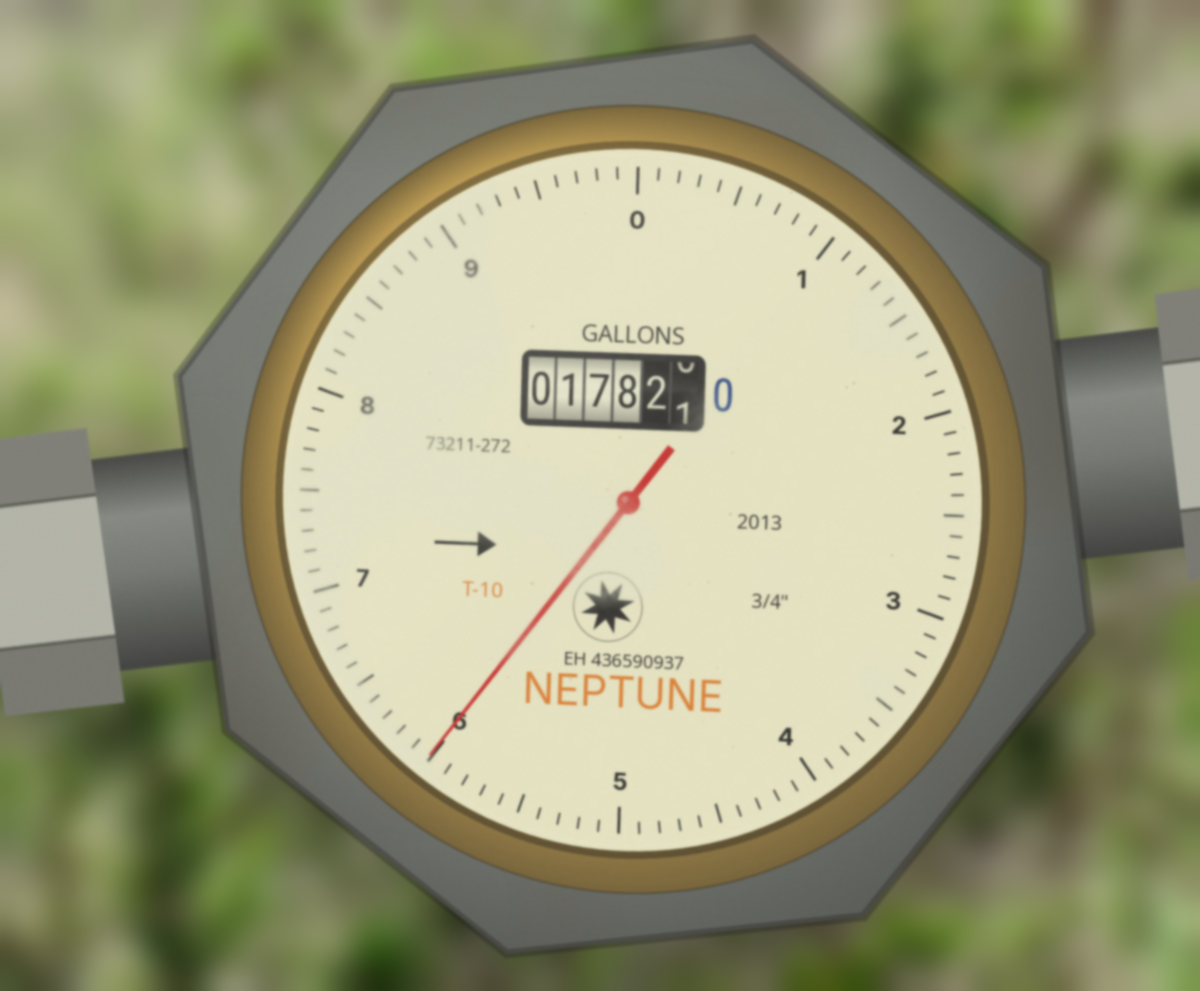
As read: value=178206.0 unit=gal
